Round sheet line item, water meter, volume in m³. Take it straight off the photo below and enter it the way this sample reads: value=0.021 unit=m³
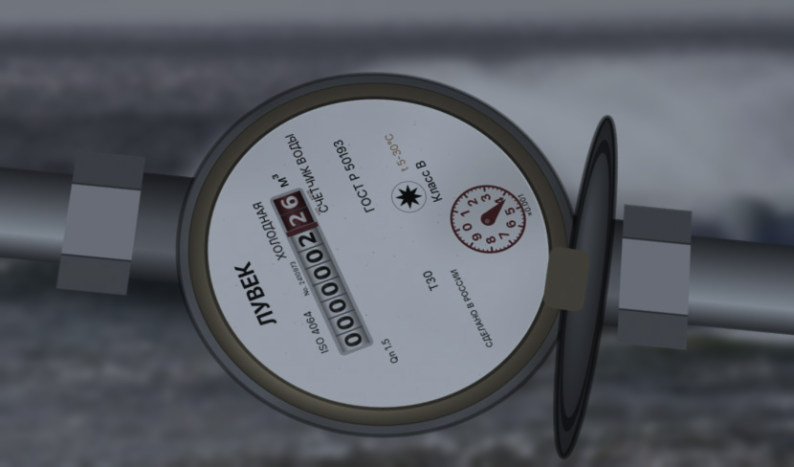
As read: value=2.264 unit=m³
